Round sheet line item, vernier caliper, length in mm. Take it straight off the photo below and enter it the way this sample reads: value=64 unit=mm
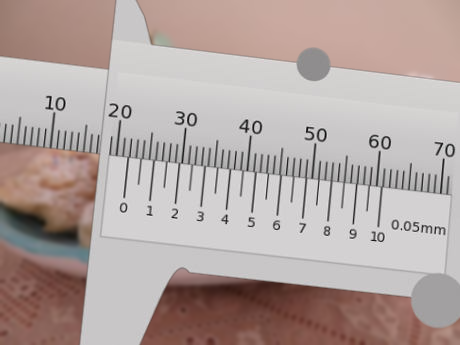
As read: value=21.8 unit=mm
